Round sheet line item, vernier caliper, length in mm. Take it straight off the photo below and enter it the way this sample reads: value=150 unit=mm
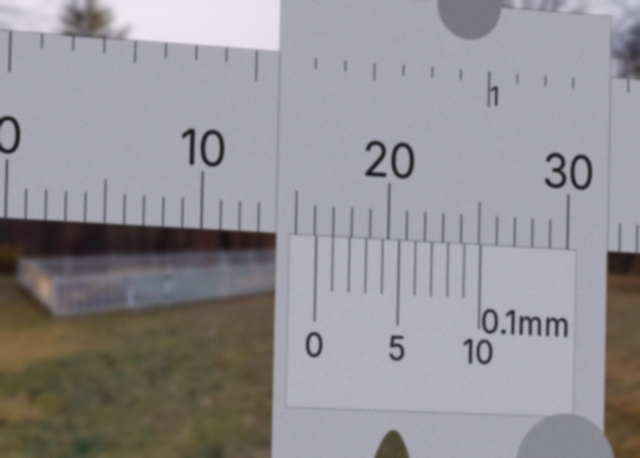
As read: value=16.1 unit=mm
